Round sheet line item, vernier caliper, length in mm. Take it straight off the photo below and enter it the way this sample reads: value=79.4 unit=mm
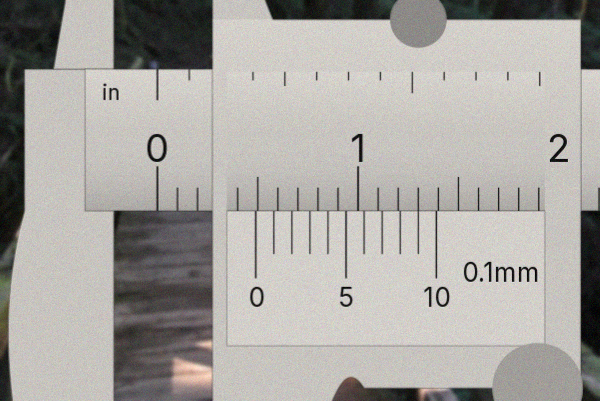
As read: value=4.9 unit=mm
